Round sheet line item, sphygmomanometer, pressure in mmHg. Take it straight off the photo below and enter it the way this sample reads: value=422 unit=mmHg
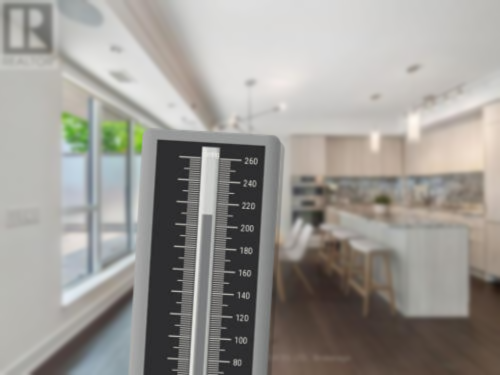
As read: value=210 unit=mmHg
